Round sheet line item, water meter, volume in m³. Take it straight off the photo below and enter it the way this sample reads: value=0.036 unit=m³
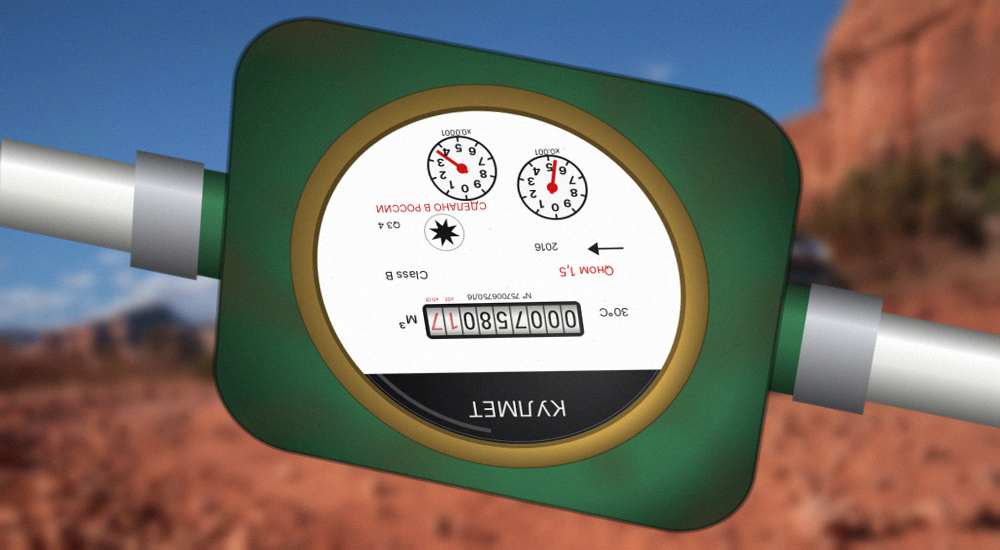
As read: value=7580.1753 unit=m³
